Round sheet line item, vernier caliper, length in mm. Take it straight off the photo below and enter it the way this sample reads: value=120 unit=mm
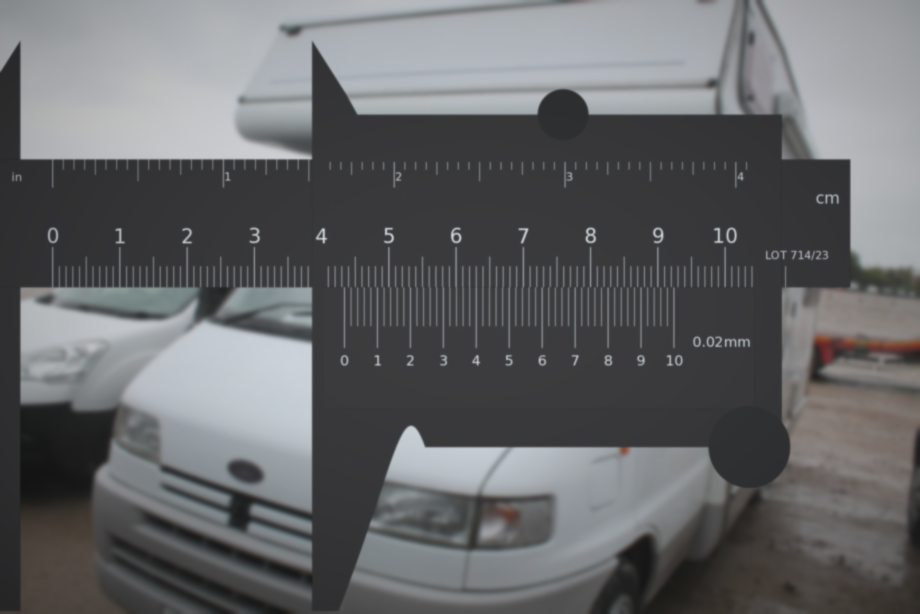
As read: value=43.4 unit=mm
